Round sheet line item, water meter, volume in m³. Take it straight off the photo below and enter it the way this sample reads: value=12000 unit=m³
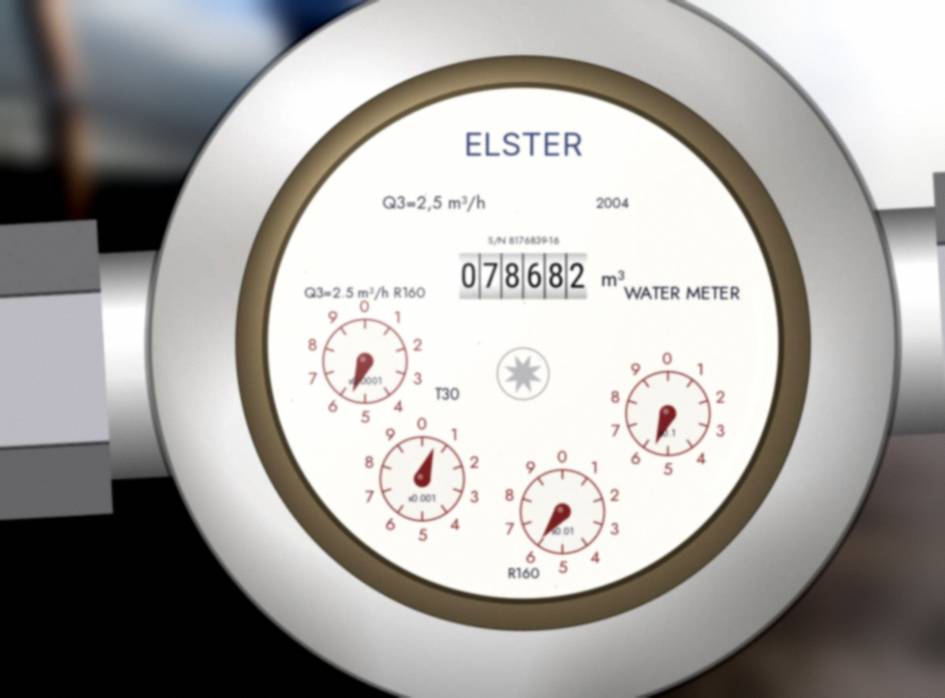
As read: value=78682.5605 unit=m³
